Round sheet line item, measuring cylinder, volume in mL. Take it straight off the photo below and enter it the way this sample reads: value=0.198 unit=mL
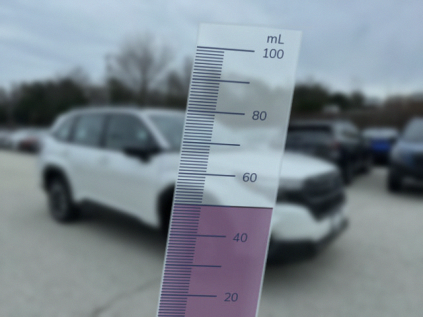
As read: value=50 unit=mL
